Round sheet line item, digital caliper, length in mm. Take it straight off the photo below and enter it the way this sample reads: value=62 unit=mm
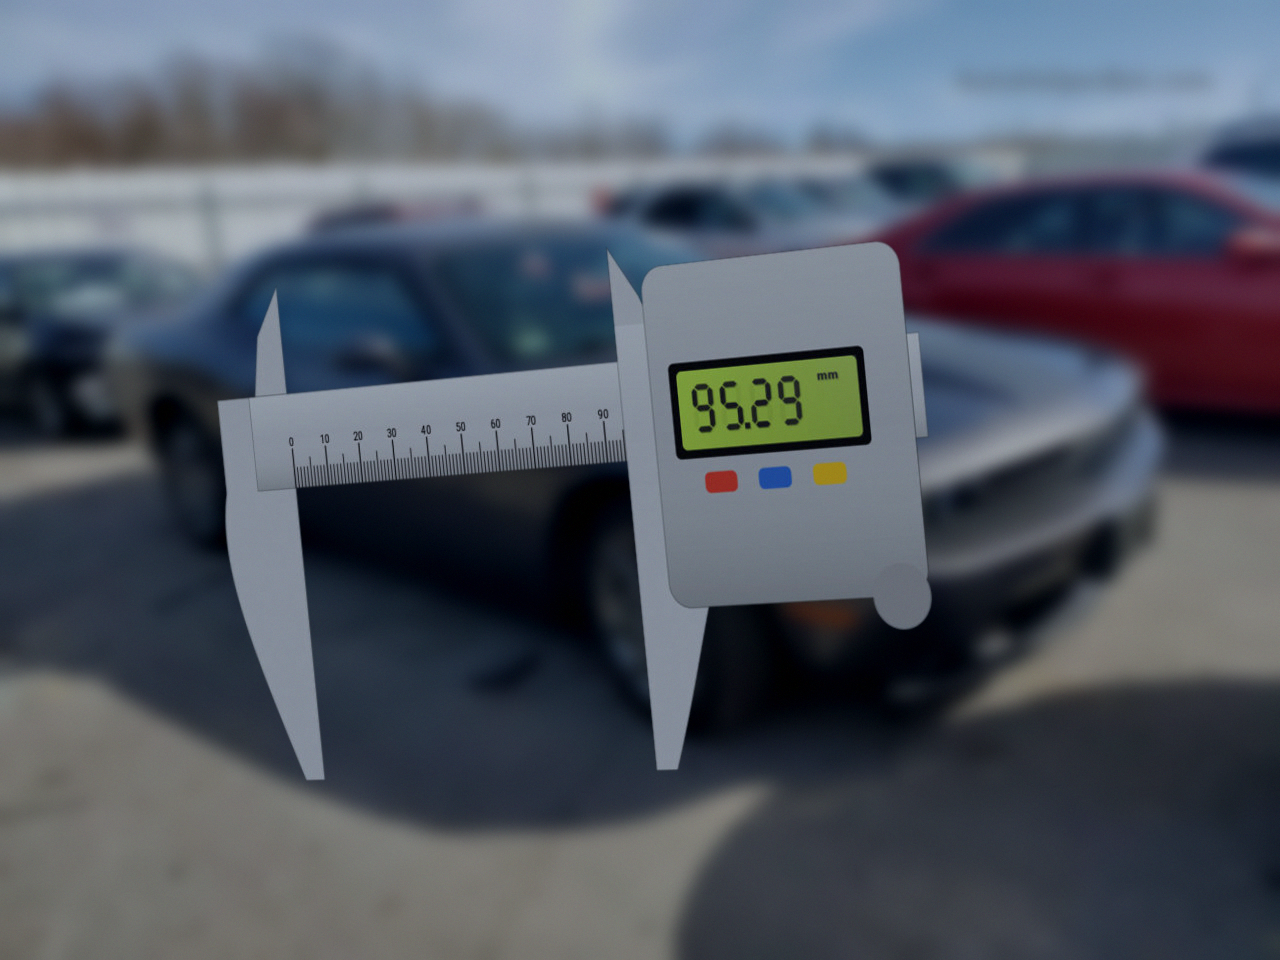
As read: value=95.29 unit=mm
